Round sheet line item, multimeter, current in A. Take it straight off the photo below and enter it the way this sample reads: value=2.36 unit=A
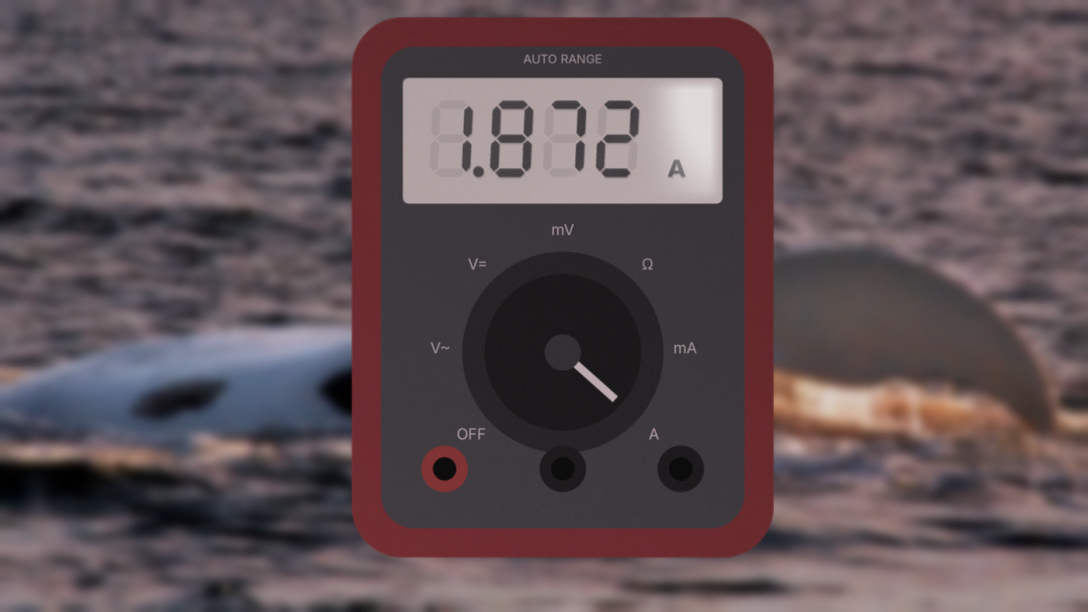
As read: value=1.872 unit=A
